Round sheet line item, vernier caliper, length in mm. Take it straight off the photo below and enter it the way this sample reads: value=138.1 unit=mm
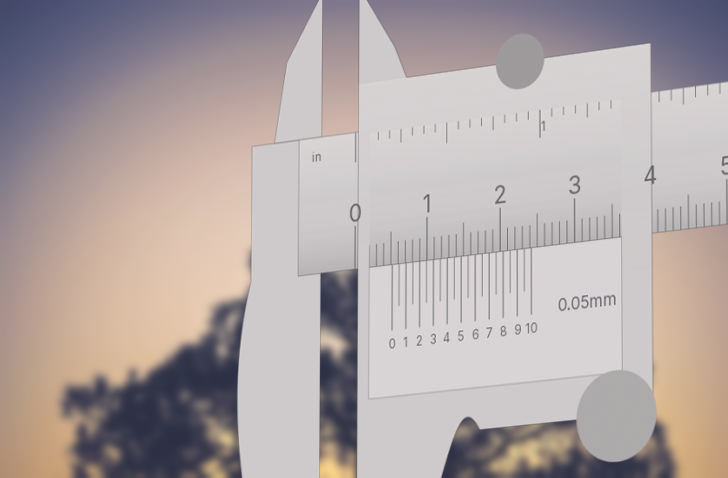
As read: value=5.2 unit=mm
